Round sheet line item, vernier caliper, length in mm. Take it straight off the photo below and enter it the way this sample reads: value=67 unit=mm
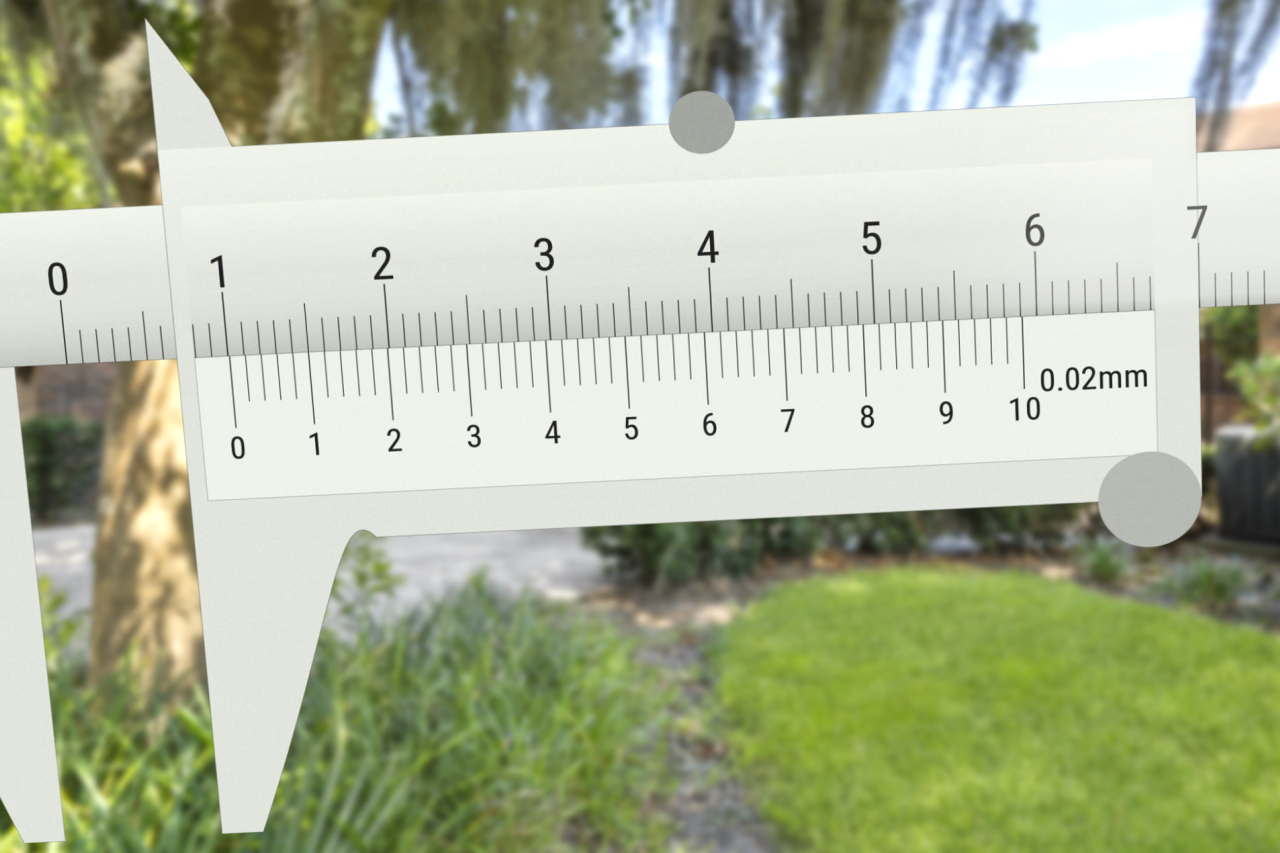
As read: value=10.1 unit=mm
